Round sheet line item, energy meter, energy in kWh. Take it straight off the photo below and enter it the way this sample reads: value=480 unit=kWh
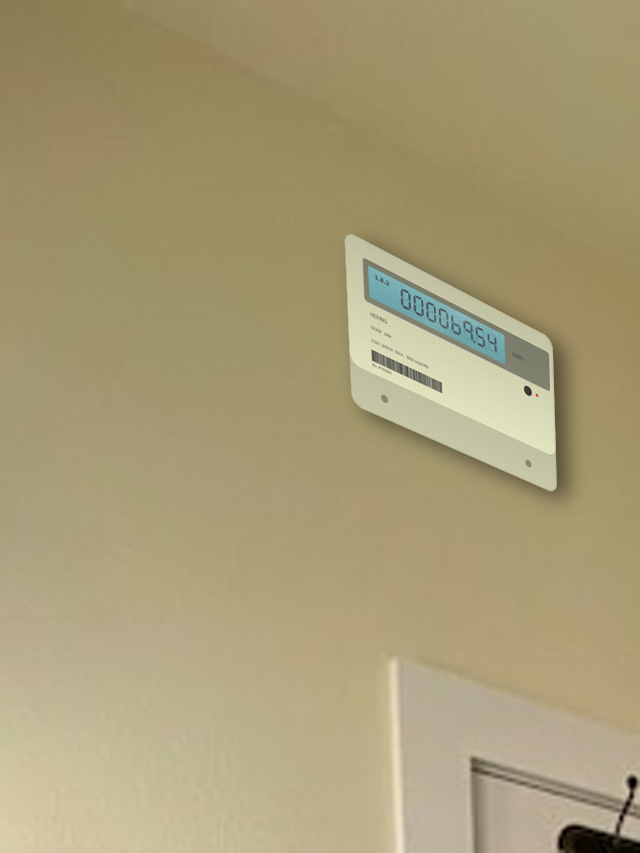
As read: value=69.54 unit=kWh
